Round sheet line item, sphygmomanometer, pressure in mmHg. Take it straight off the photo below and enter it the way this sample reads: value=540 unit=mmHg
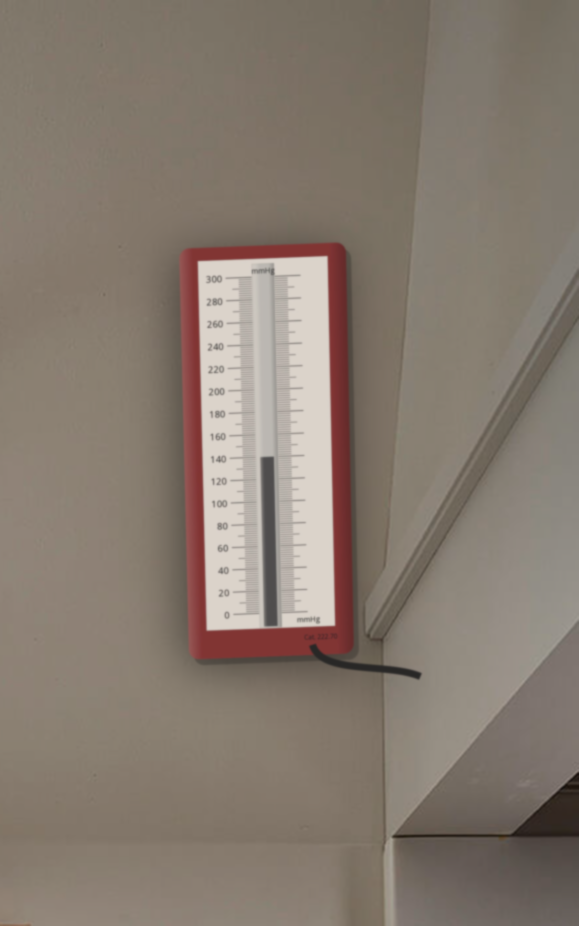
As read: value=140 unit=mmHg
